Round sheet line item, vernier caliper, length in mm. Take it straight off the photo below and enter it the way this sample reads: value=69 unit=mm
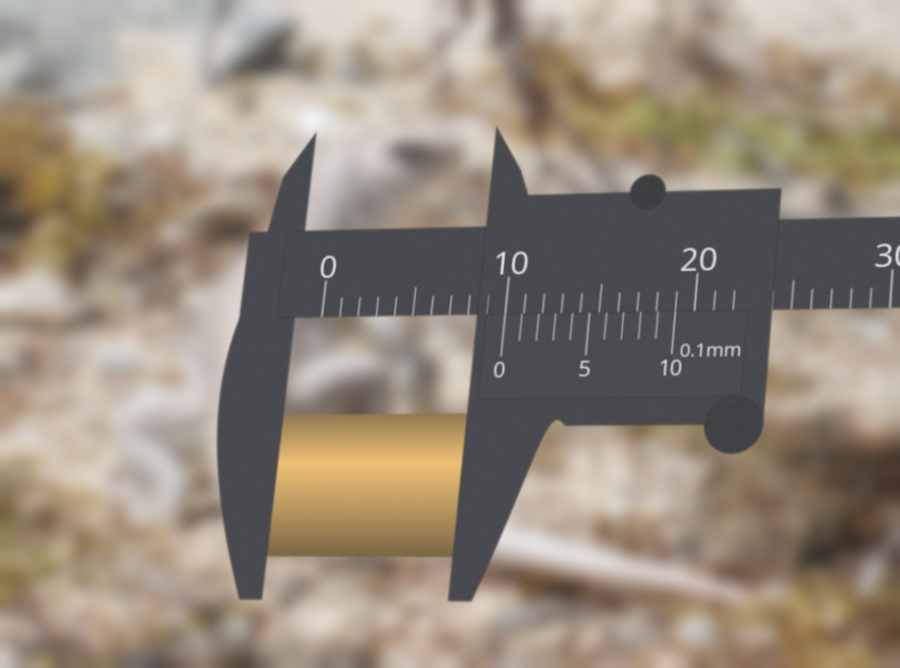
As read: value=10.0 unit=mm
